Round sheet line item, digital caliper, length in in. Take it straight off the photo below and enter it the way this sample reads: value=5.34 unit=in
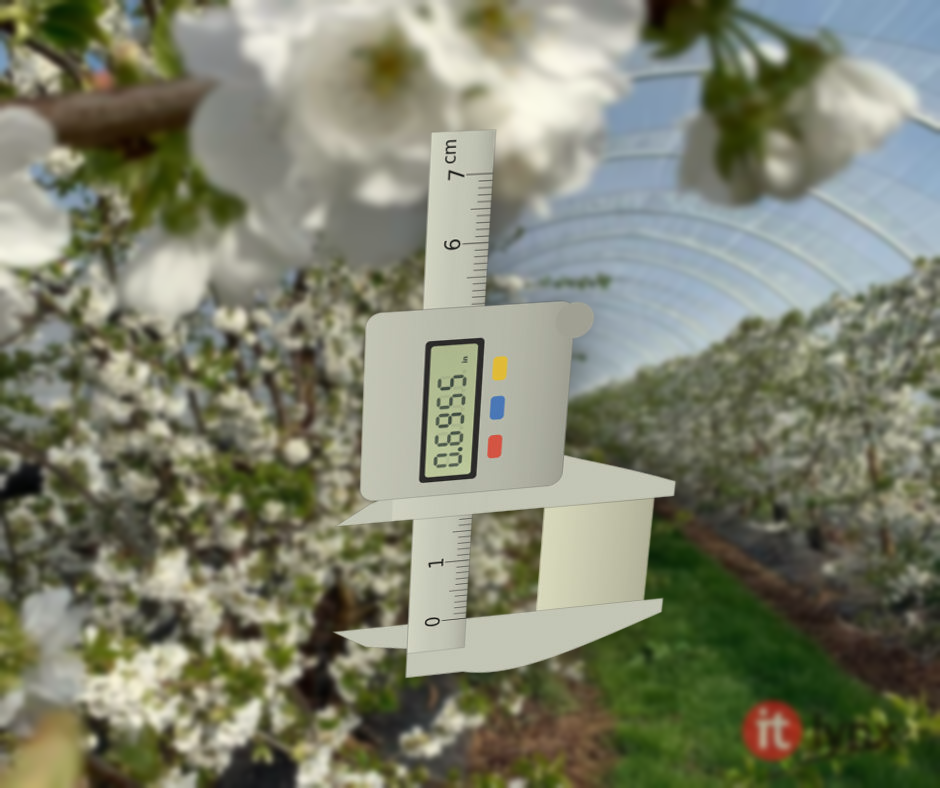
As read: value=0.6955 unit=in
